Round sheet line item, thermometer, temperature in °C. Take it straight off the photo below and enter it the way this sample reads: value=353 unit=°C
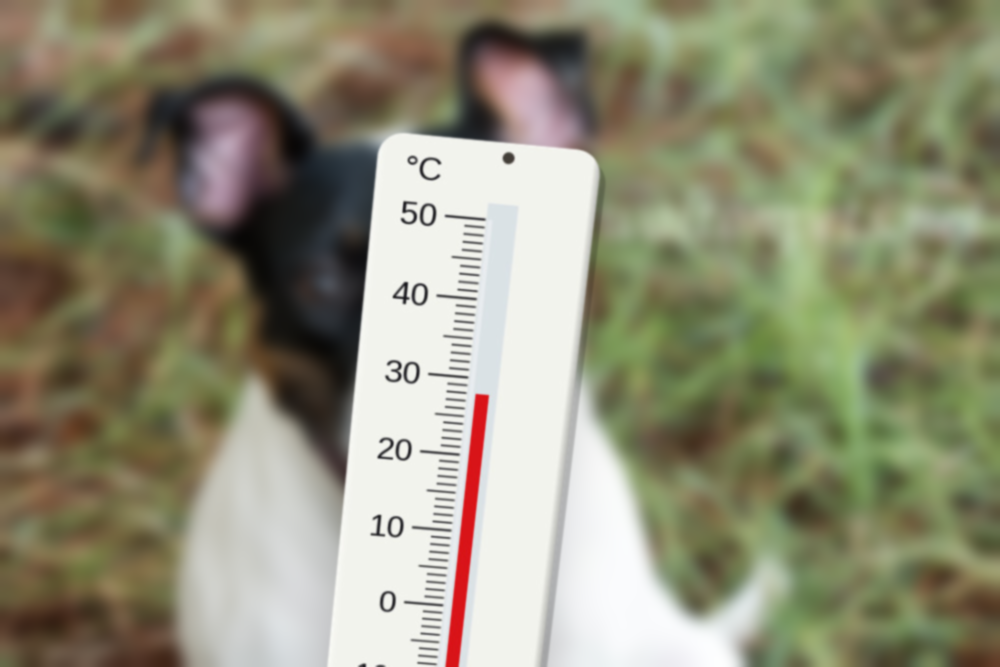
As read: value=28 unit=°C
